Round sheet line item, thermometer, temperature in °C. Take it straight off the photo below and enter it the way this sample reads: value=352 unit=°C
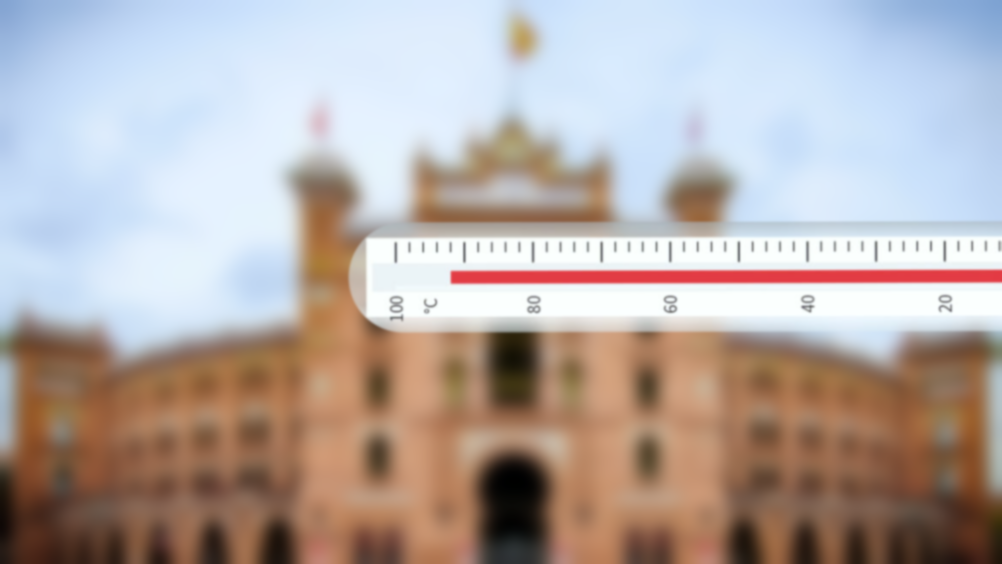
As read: value=92 unit=°C
